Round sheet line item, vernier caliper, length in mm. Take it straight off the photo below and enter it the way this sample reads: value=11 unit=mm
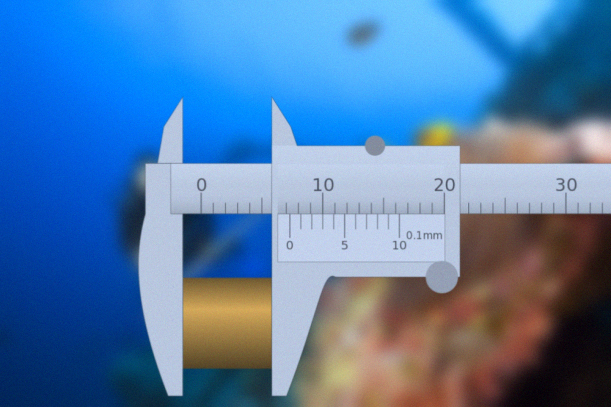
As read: value=7.3 unit=mm
